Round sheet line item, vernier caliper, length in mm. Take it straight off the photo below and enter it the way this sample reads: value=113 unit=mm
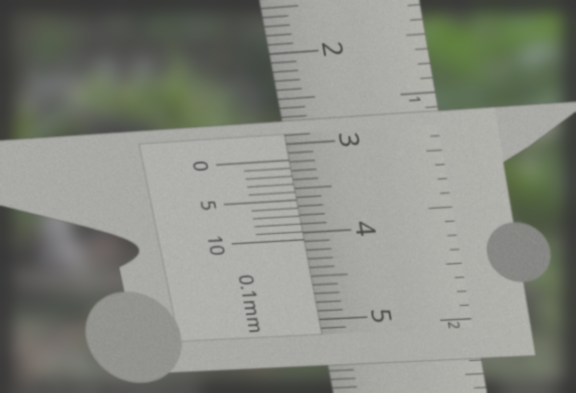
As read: value=31.8 unit=mm
